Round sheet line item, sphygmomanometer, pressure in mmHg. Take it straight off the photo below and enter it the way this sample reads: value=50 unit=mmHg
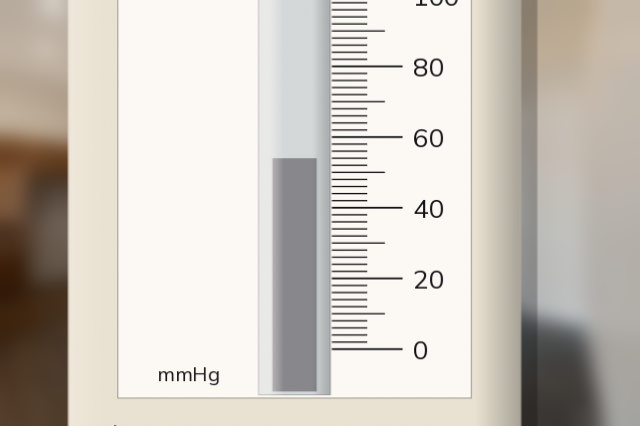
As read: value=54 unit=mmHg
